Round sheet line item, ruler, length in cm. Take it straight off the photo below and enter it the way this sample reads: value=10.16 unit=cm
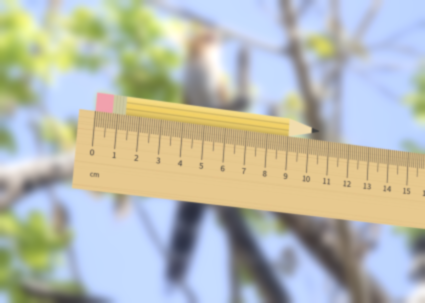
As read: value=10.5 unit=cm
